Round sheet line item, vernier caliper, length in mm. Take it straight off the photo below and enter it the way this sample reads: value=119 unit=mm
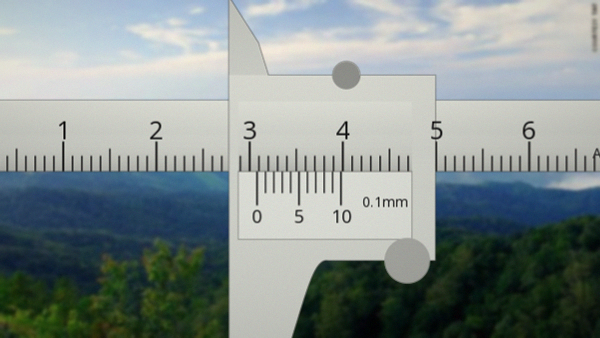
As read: value=30.8 unit=mm
